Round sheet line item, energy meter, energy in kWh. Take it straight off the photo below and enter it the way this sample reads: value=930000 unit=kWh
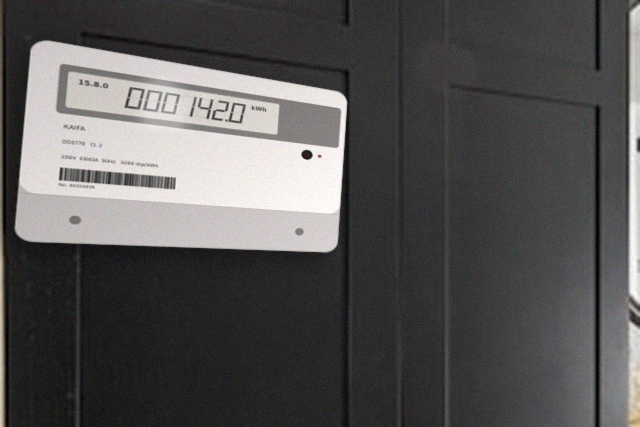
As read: value=142.0 unit=kWh
